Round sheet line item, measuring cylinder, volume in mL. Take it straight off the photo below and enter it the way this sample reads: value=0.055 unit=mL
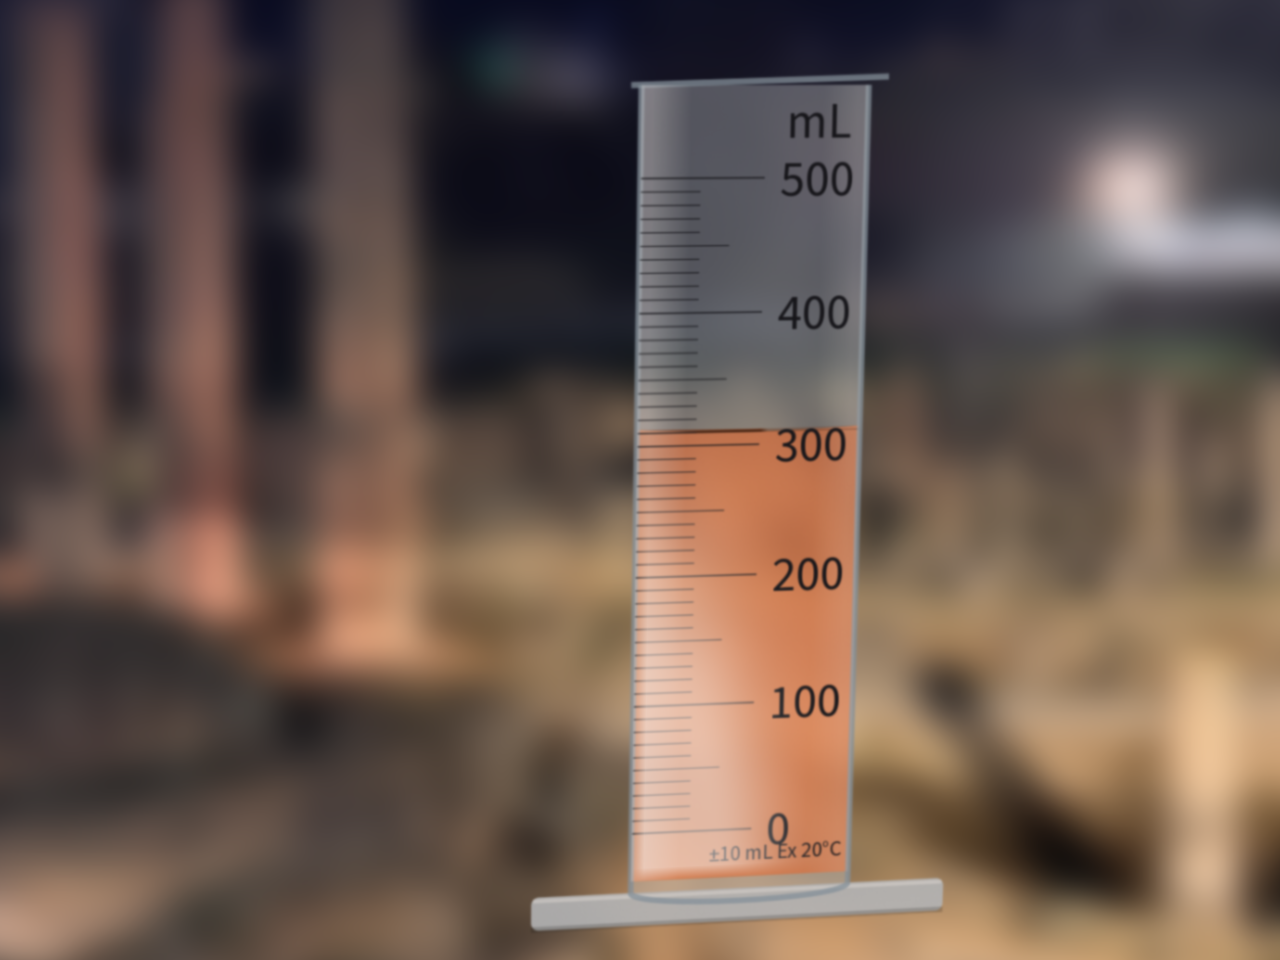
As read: value=310 unit=mL
